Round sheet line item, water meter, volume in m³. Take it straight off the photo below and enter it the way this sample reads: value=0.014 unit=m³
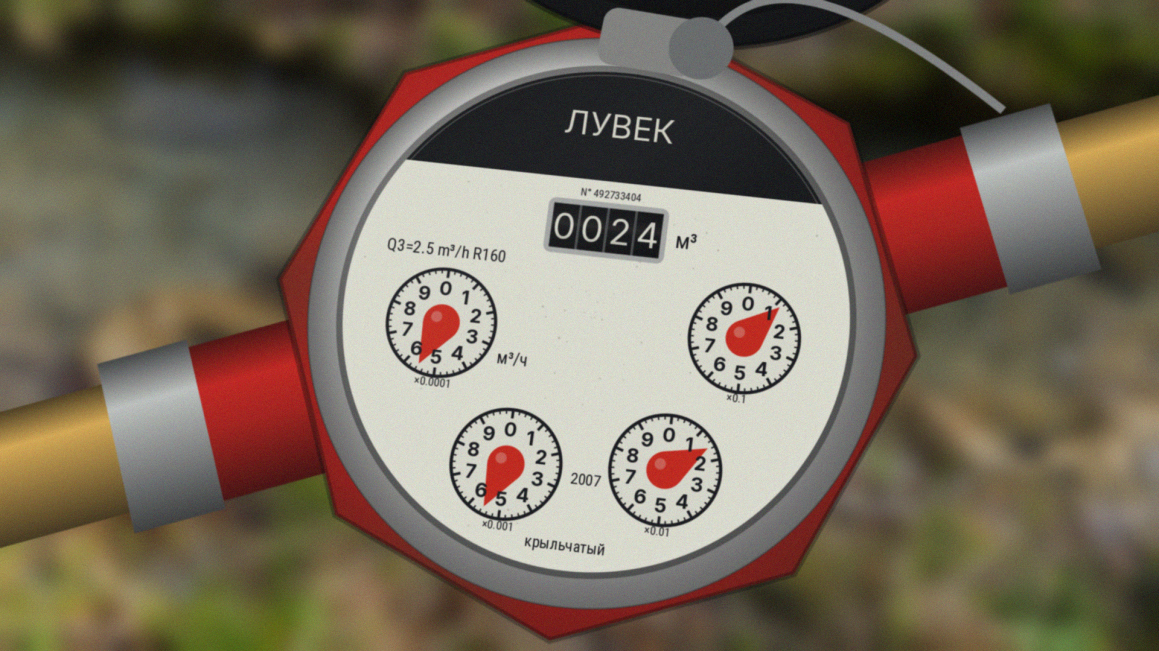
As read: value=24.1155 unit=m³
